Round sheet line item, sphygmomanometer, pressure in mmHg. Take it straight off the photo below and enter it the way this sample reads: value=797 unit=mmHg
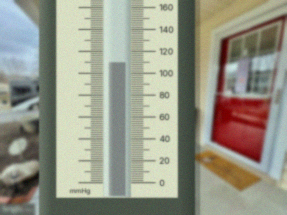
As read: value=110 unit=mmHg
